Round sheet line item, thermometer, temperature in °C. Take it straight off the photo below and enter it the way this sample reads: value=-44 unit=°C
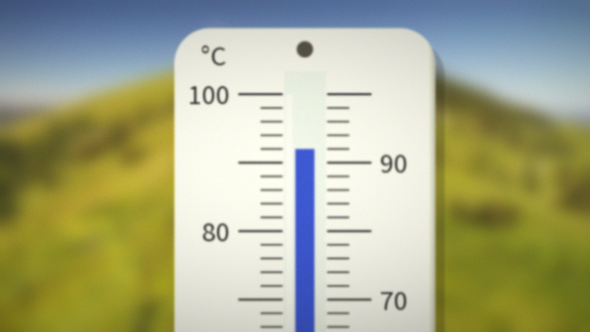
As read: value=92 unit=°C
